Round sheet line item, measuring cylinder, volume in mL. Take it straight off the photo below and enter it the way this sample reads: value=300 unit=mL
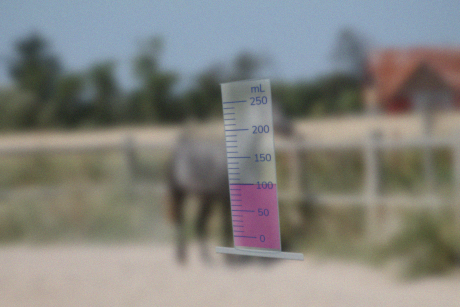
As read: value=100 unit=mL
